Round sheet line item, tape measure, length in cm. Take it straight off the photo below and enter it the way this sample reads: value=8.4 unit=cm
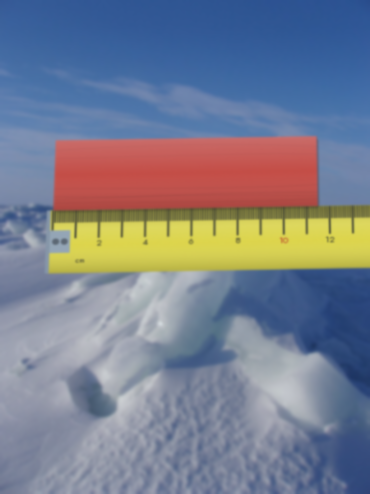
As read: value=11.5 unit=cm
